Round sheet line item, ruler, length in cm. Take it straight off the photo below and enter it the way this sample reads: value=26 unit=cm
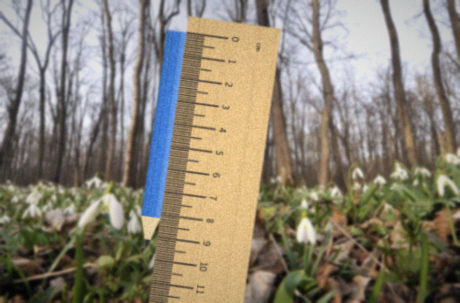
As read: value=9.5 unit=cm
